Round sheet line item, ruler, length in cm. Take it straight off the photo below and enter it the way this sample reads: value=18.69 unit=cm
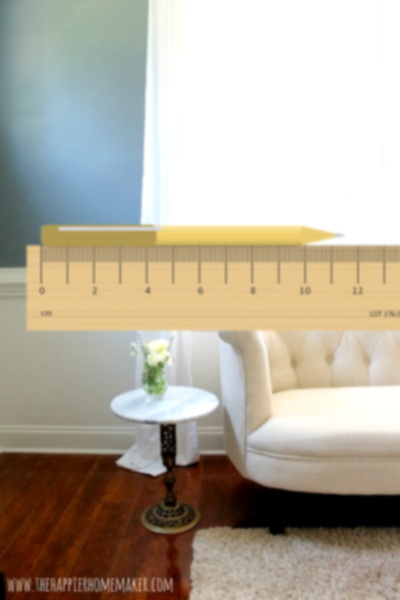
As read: value=11.5 unit=cm
